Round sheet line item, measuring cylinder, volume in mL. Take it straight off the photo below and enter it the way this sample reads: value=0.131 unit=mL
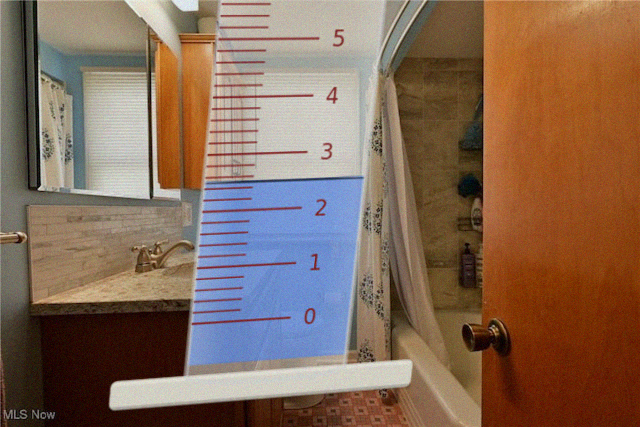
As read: value=2.5 unit=mL
